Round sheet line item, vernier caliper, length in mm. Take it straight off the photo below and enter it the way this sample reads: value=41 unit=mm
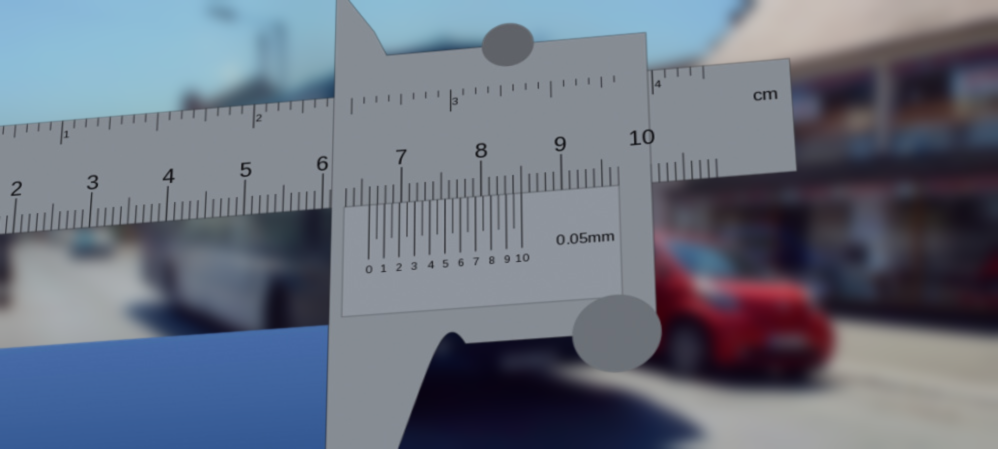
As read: value=66.0 unit=mm
